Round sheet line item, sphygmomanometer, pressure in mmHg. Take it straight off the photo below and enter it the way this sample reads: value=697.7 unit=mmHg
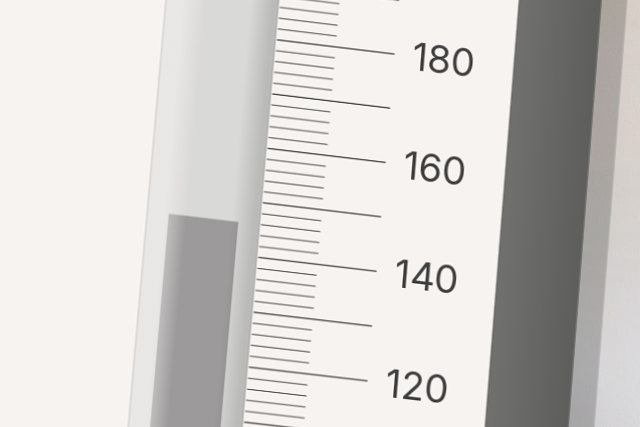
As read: value=146 unit=mmHg
